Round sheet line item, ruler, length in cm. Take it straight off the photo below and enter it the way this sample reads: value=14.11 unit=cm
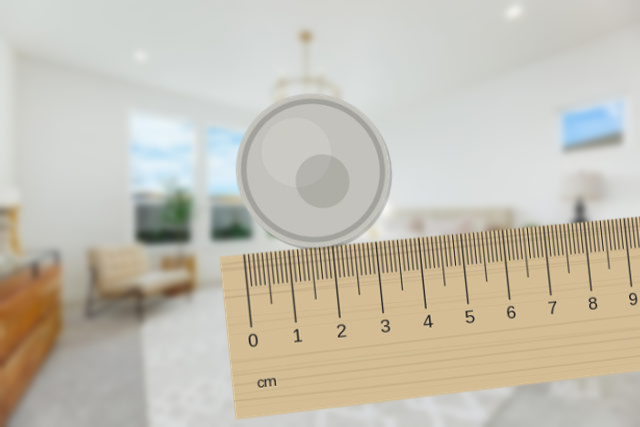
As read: value=3.5 unit=cm
